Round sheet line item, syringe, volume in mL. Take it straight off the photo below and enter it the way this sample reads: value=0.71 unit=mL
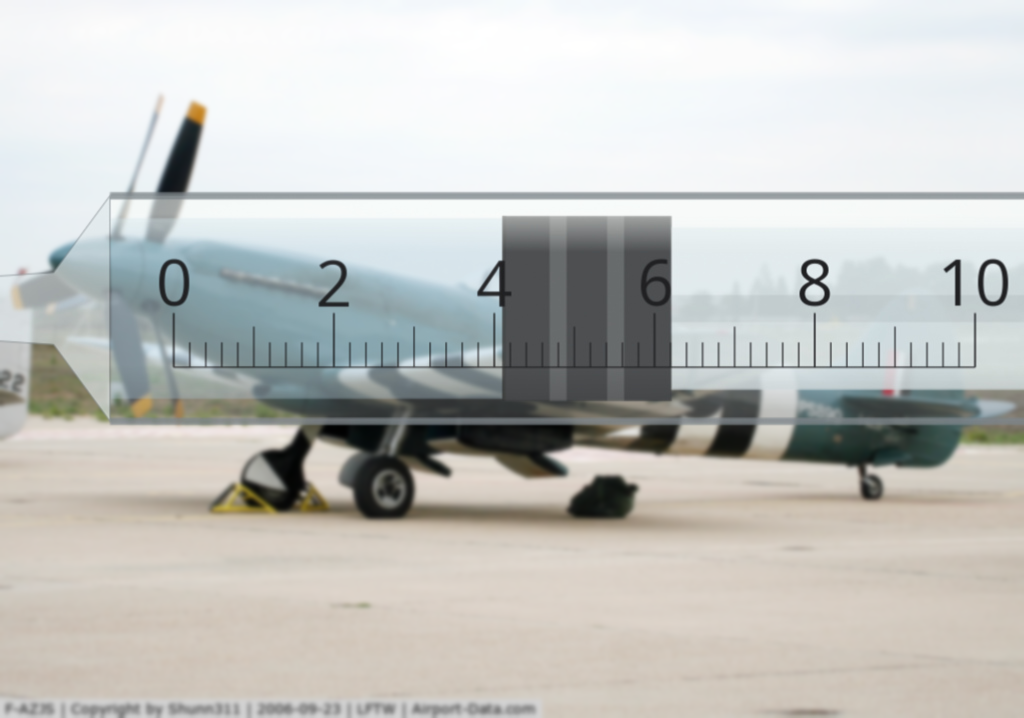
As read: value=4.1 unit=mL
